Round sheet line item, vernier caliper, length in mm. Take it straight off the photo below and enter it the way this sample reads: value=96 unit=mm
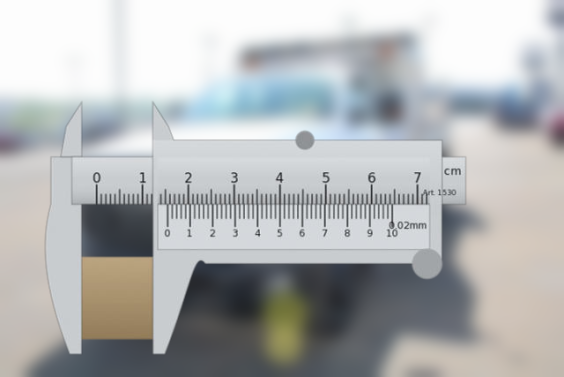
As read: value=15.5 unit=mm
